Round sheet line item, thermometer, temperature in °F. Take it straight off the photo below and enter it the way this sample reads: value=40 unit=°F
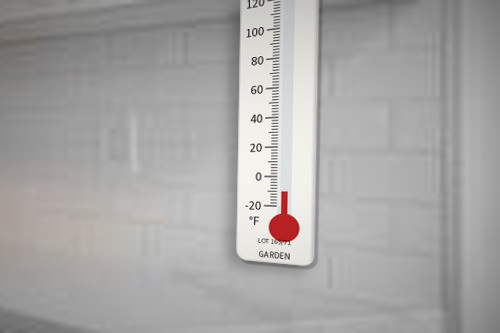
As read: value=-10 unit=°F
